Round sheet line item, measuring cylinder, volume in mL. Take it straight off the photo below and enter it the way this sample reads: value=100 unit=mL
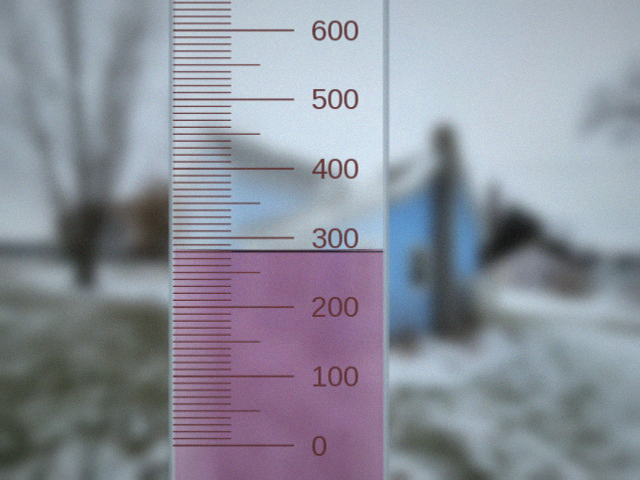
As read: value=280 unit=mL
